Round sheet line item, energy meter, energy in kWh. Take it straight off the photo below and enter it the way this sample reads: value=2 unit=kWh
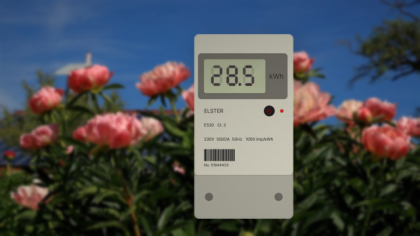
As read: value=28.5 unit=kWh
